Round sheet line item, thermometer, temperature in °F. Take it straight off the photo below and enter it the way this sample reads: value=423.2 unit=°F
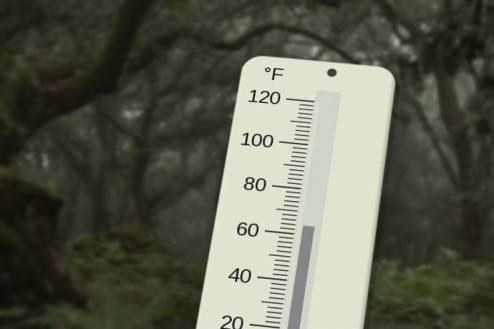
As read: value=64 unit=°F
